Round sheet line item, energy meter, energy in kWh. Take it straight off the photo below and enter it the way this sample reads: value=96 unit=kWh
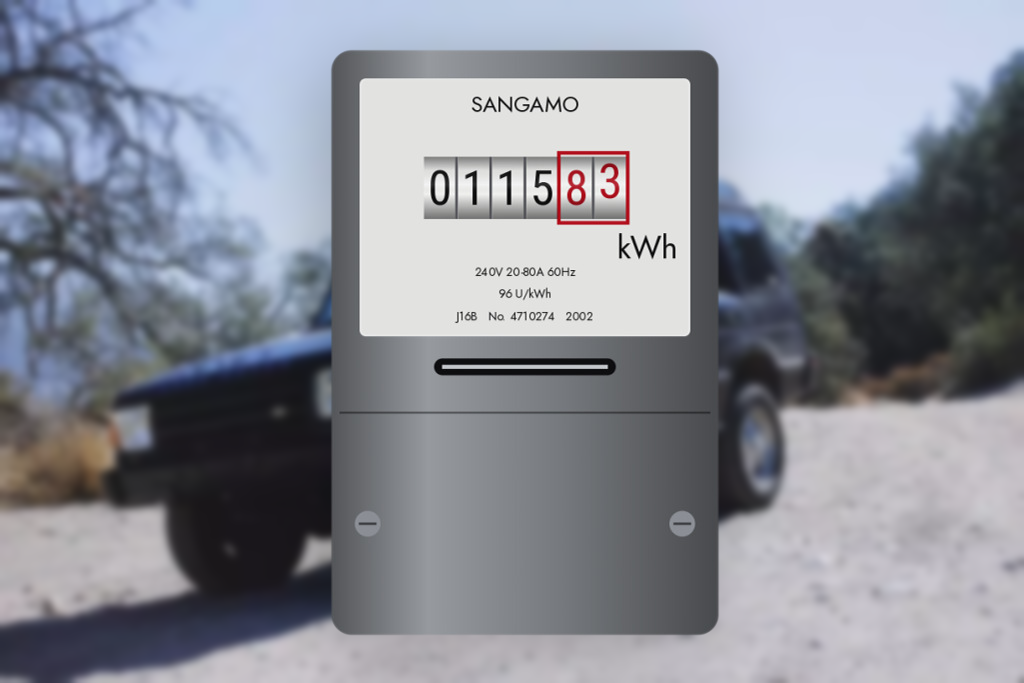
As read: value=115.83 unit=kWh
